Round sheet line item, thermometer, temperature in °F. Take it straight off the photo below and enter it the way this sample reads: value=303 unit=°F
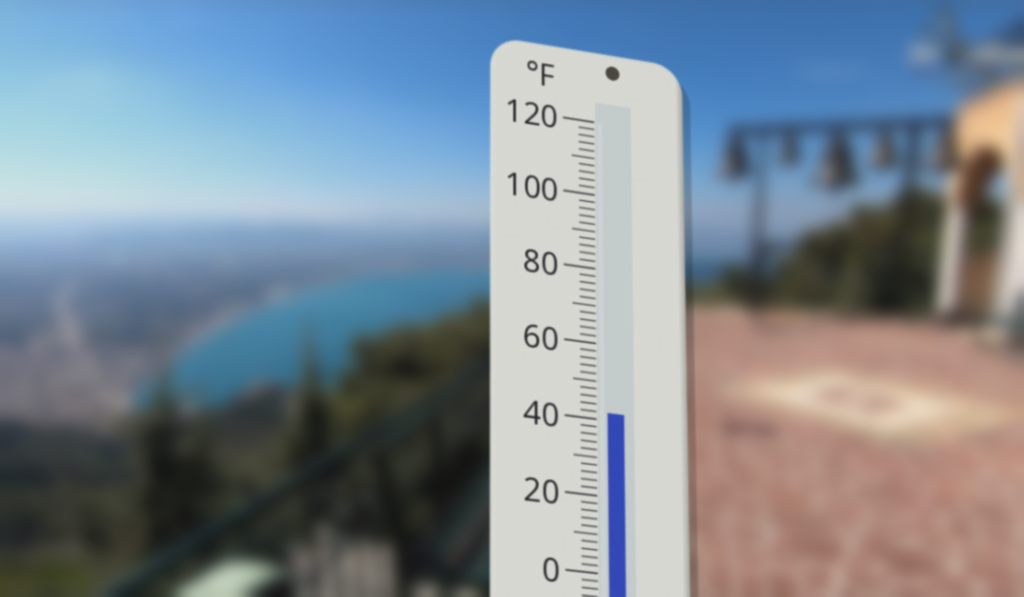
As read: value=42 unit=°F
